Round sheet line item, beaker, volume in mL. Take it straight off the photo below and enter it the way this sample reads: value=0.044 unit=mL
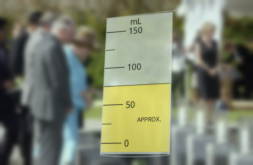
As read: value=75 unit=mL
